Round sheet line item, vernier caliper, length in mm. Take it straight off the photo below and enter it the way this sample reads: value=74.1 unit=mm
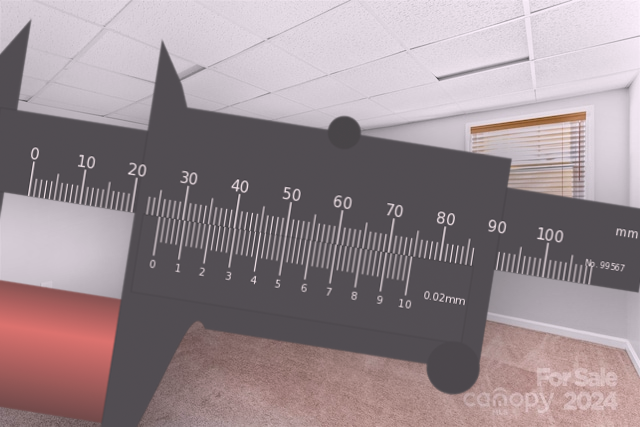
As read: value=25.5 unit=mm
